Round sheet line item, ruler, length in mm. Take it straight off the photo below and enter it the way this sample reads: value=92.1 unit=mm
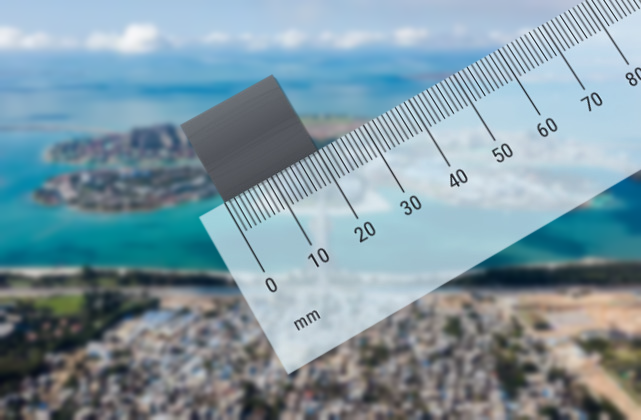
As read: value=20 unit=mm
